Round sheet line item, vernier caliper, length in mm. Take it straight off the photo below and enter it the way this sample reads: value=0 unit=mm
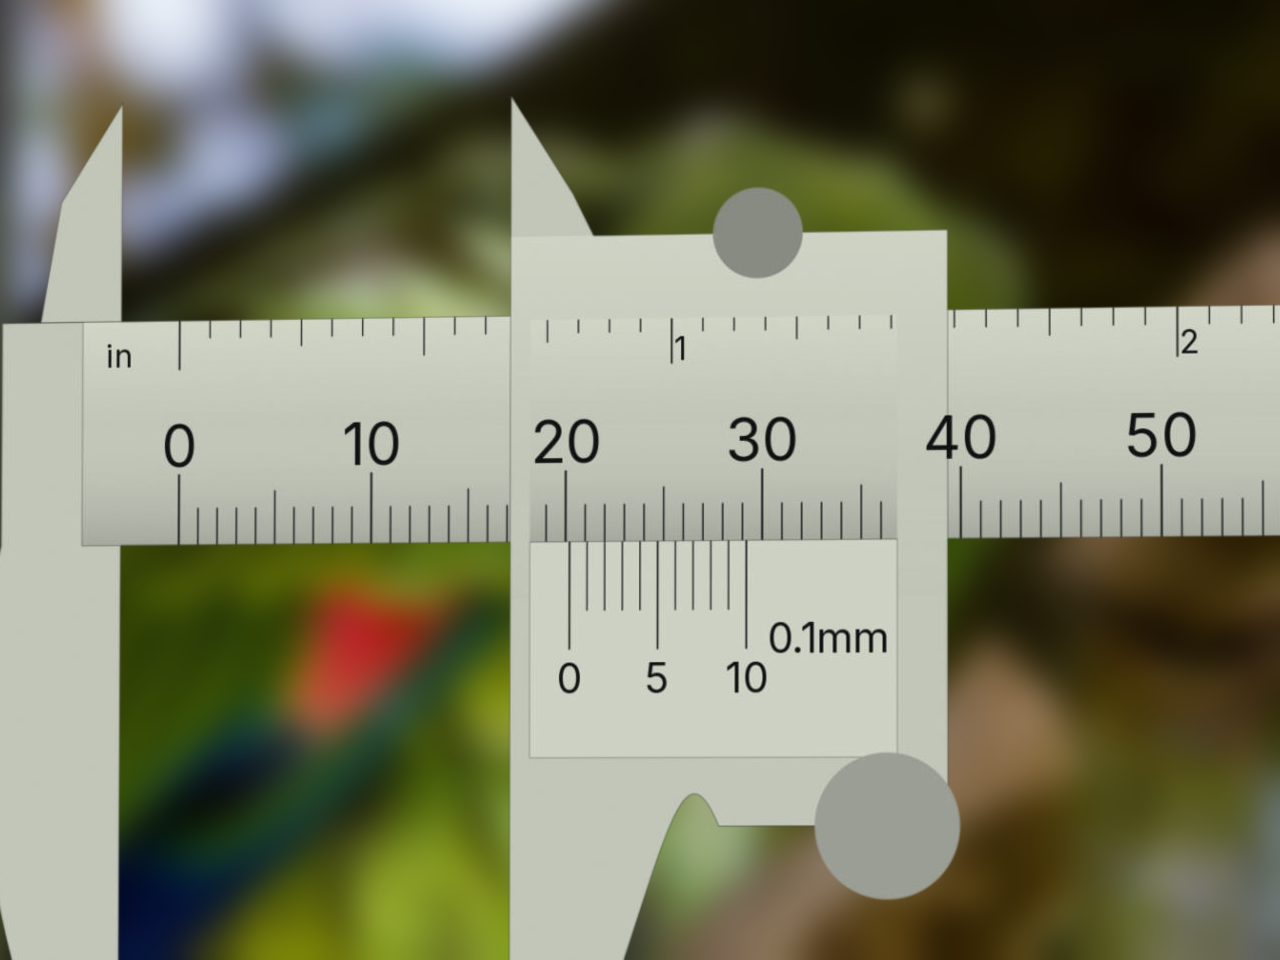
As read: value=20.2 unit=mm
